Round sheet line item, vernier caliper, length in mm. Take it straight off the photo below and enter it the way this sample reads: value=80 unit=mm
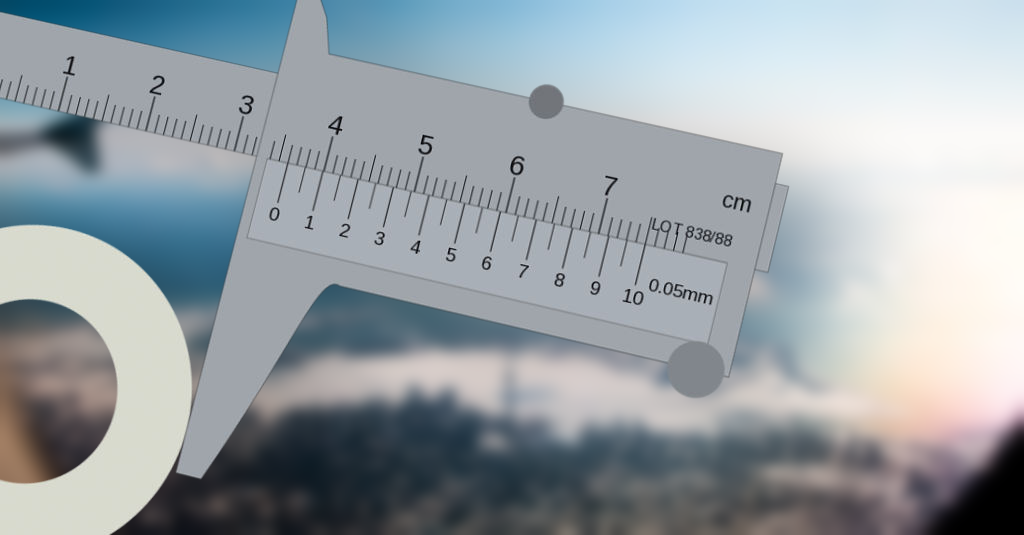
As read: value=36.0 unit=mm
